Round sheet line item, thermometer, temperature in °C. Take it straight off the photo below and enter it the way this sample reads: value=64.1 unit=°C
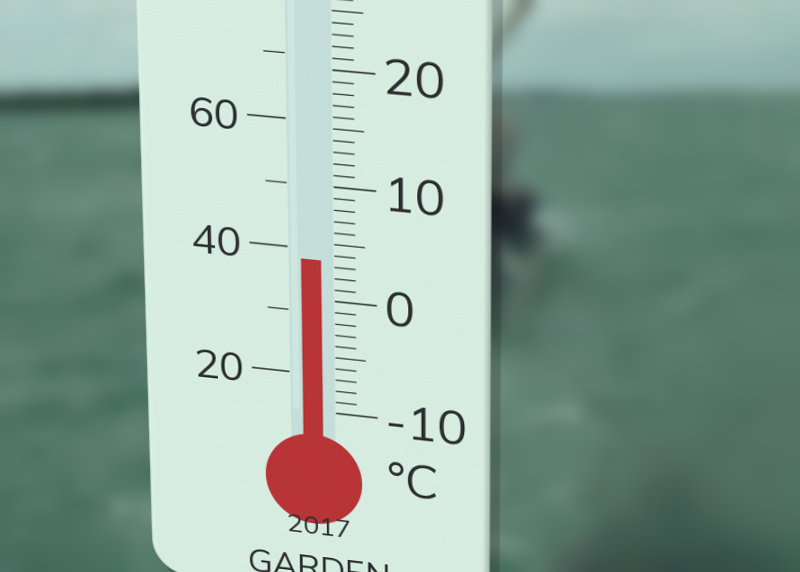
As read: value=3.5 unit=°C
